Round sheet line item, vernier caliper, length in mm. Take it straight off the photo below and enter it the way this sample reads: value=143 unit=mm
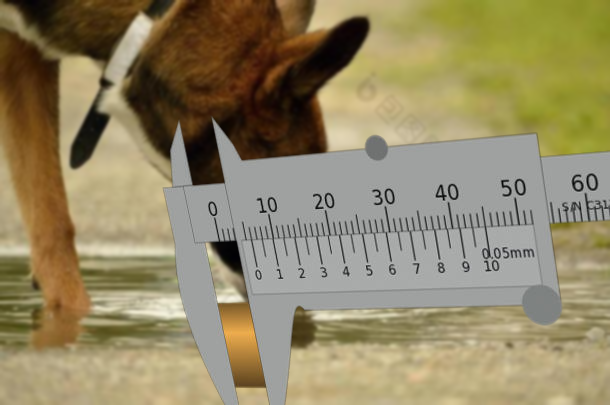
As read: value=6.0 unit=mm
